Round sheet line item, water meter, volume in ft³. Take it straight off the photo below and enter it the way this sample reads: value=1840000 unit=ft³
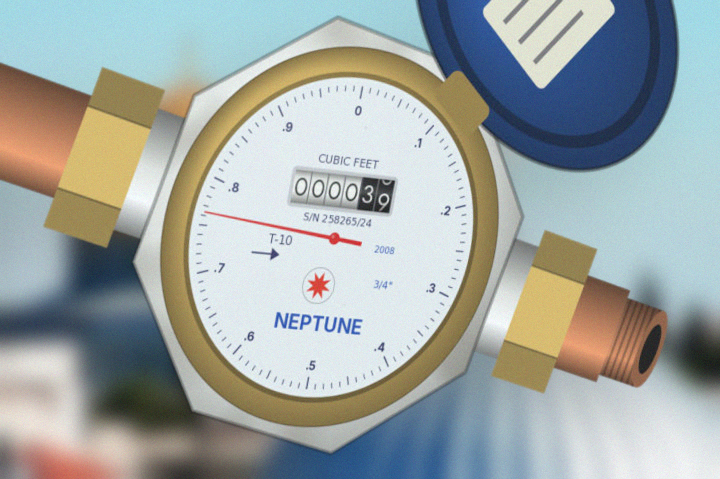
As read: value=38.76 unit=ft³
